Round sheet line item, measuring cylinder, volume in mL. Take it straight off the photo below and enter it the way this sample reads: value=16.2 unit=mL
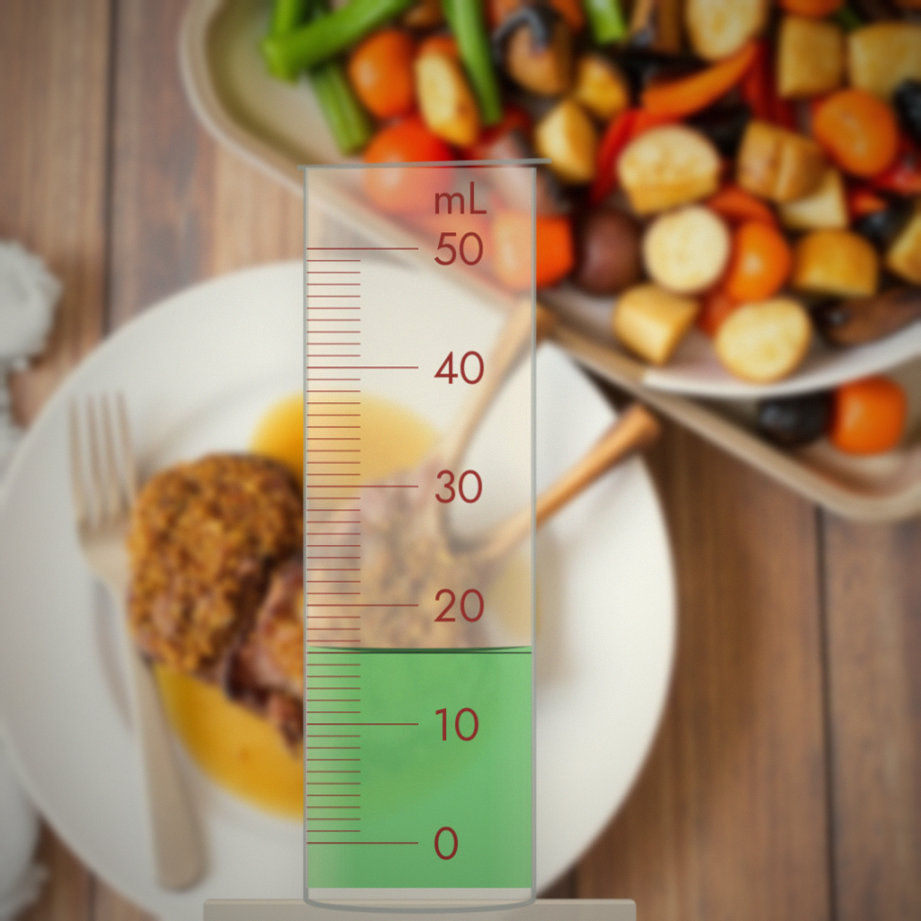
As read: value=16 unit=mL
